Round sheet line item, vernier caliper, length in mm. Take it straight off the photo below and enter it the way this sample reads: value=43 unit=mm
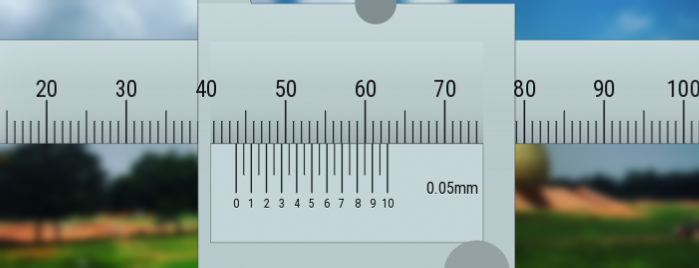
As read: value=43.8 unit=mm
